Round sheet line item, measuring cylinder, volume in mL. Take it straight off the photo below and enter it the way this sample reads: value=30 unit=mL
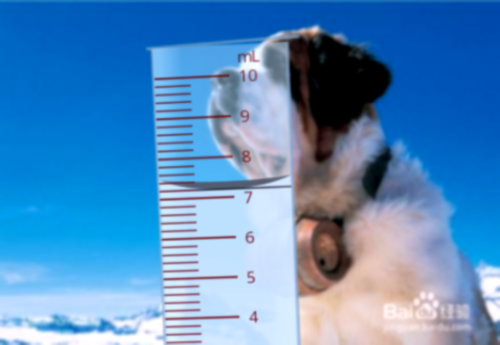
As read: value=7.2 unit=mL
